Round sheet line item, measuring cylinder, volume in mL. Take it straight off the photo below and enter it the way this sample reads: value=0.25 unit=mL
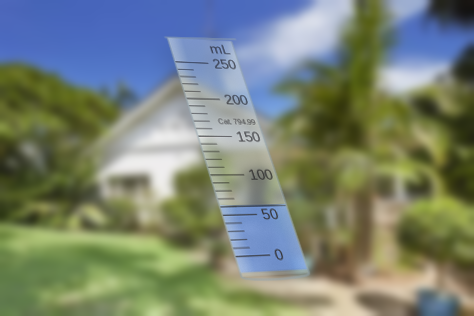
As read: value=60 unit=mL
